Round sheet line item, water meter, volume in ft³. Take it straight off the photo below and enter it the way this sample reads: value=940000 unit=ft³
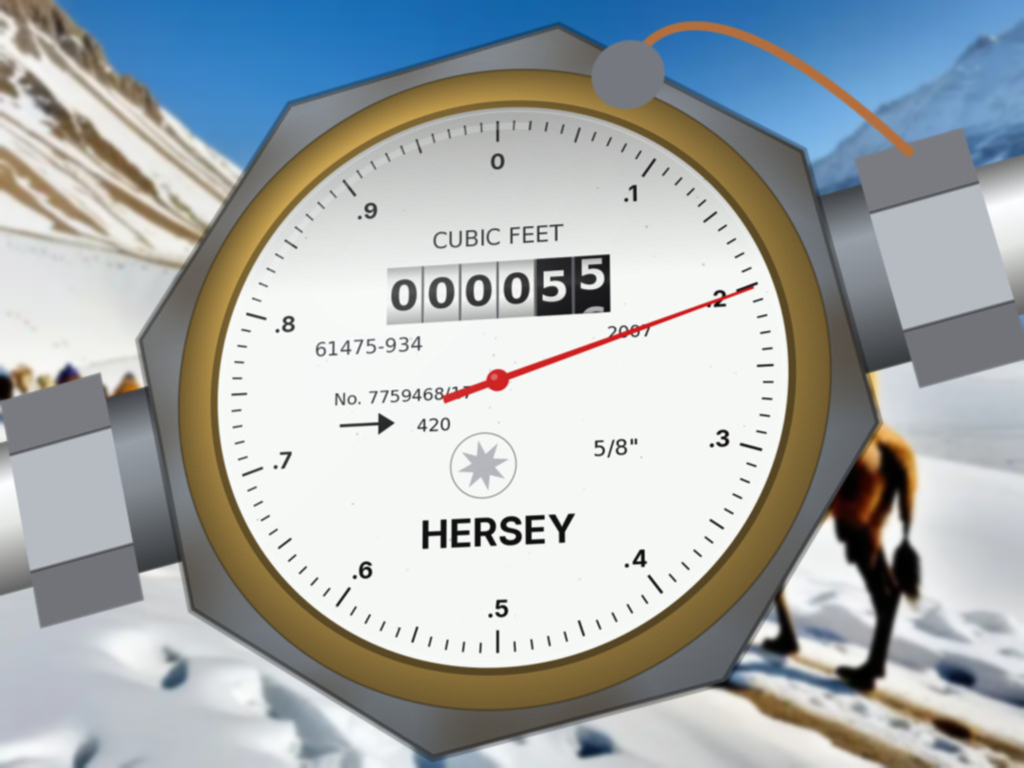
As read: value=55.20 unit=ft³
